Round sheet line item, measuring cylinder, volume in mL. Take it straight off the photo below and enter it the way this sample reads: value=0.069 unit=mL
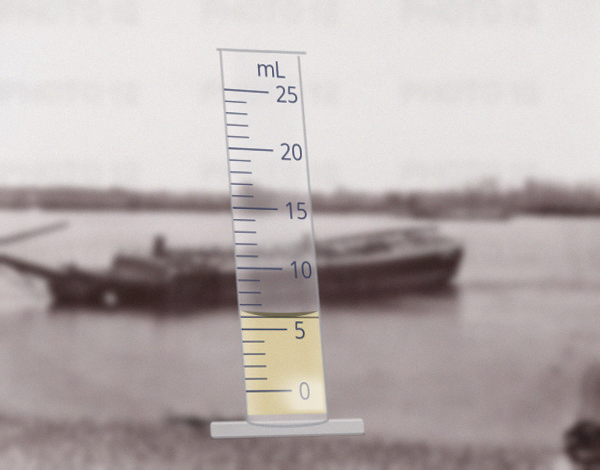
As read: value=6 unit=mL
